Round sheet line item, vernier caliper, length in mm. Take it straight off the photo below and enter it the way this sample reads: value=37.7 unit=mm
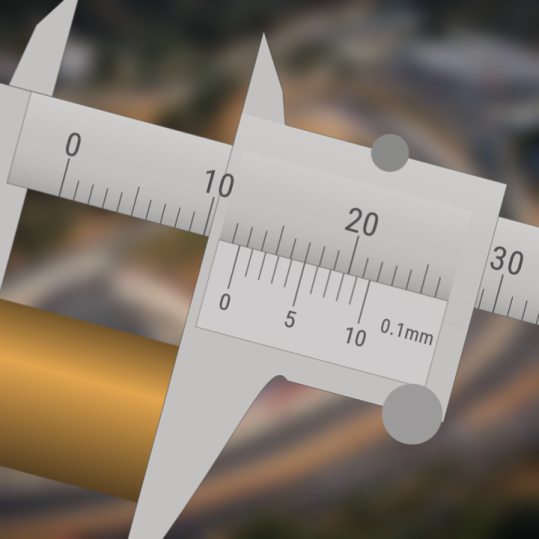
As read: value=12.5 unit=mm
